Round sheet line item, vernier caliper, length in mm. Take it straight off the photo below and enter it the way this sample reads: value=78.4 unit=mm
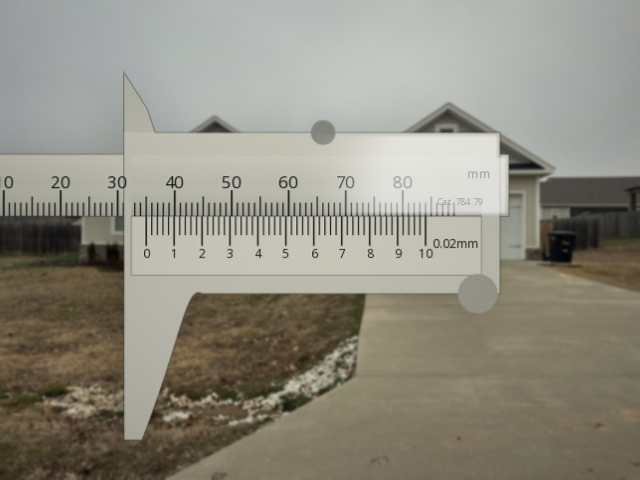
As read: value=35.0 unit=mm
